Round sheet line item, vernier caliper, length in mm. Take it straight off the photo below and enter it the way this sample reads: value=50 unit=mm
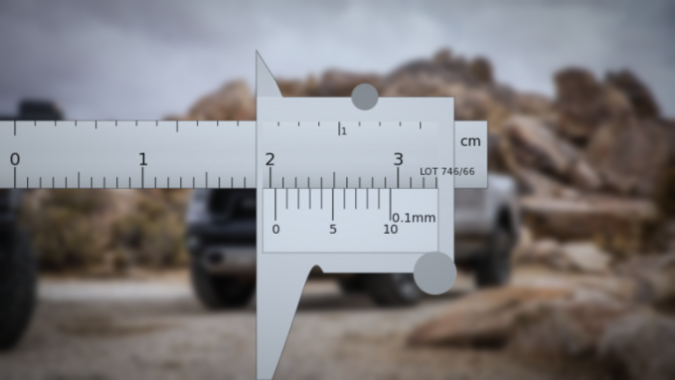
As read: value=20.4 unit=mm
